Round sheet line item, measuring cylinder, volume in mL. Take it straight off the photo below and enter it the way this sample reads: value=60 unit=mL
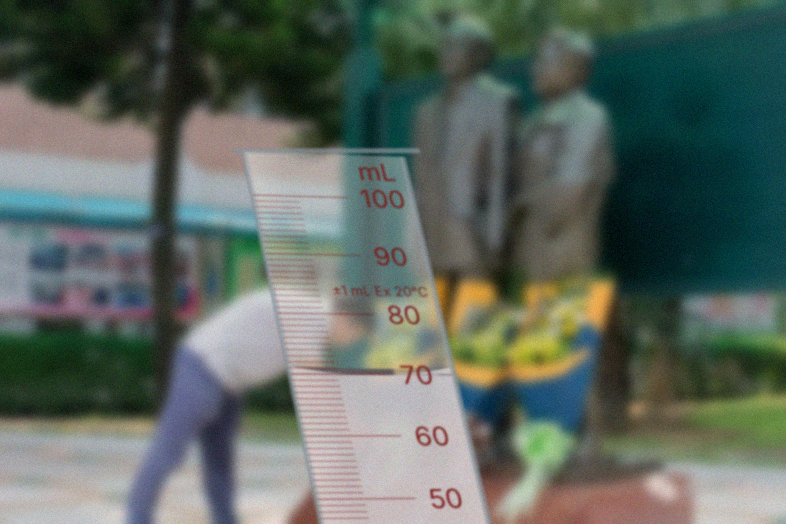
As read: value=70 unit=mL
